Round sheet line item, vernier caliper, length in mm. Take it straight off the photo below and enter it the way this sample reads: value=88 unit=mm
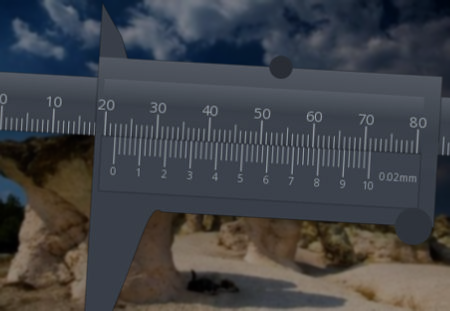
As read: value=22.0 unit=mm
